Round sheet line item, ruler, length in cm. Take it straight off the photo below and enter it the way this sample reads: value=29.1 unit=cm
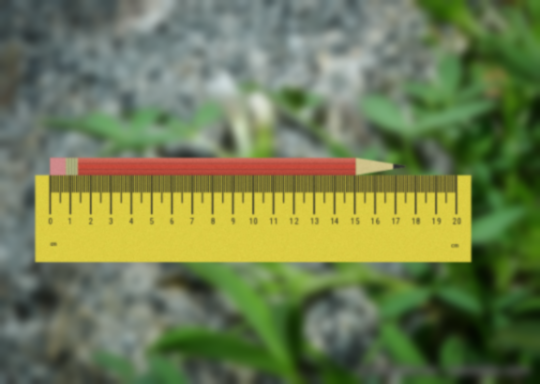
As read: value=17.5 unit=cm
